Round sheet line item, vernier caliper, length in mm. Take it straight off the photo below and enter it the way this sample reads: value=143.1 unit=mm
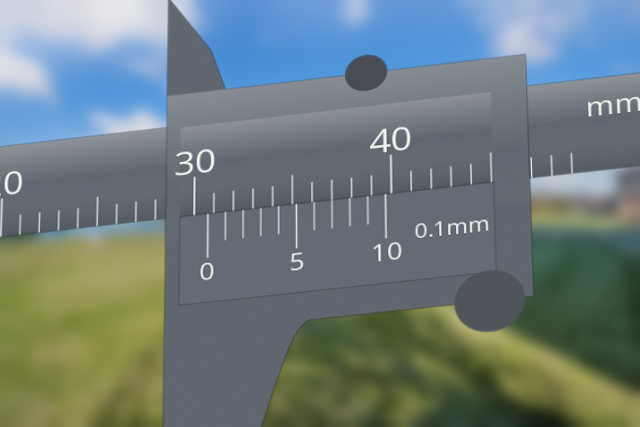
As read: value=30.7 unit=mm
